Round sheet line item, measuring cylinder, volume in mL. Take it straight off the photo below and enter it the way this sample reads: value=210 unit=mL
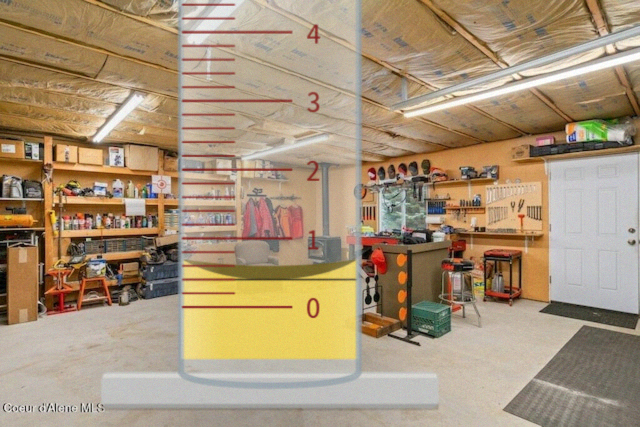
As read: value=0.4 unit=mL
